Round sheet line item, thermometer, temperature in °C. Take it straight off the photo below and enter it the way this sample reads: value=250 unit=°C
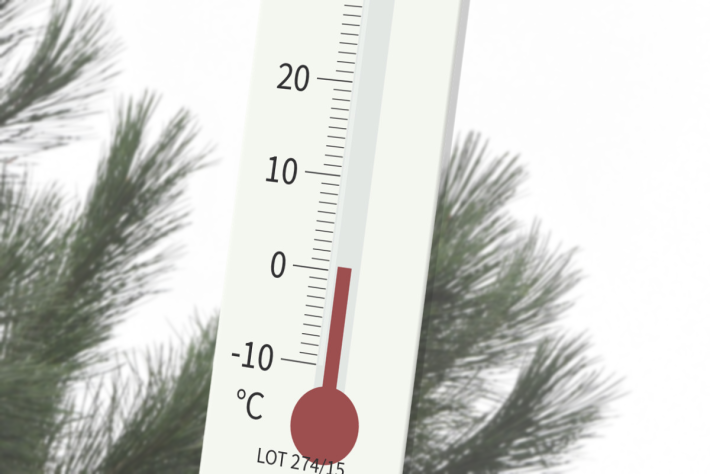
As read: value=0.5 unit=°C
